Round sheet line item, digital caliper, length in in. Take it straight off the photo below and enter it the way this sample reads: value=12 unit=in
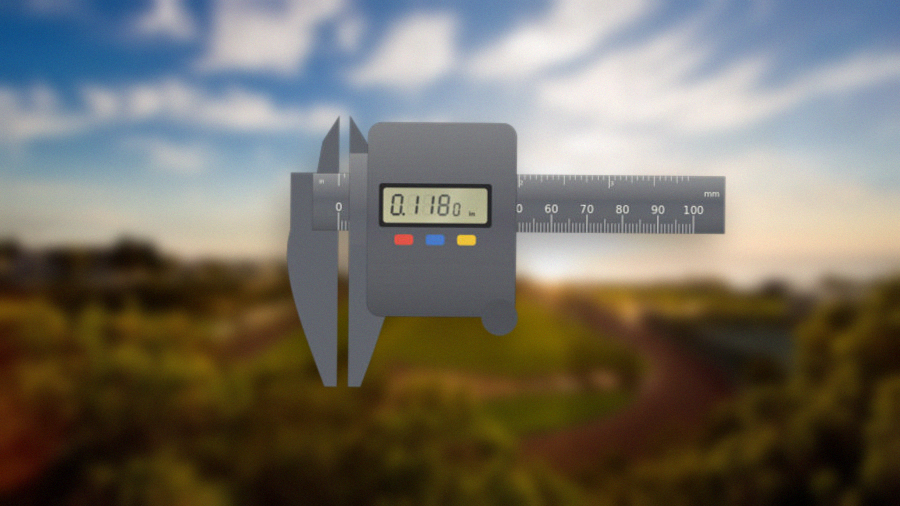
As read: value=0.1180 unit=in
